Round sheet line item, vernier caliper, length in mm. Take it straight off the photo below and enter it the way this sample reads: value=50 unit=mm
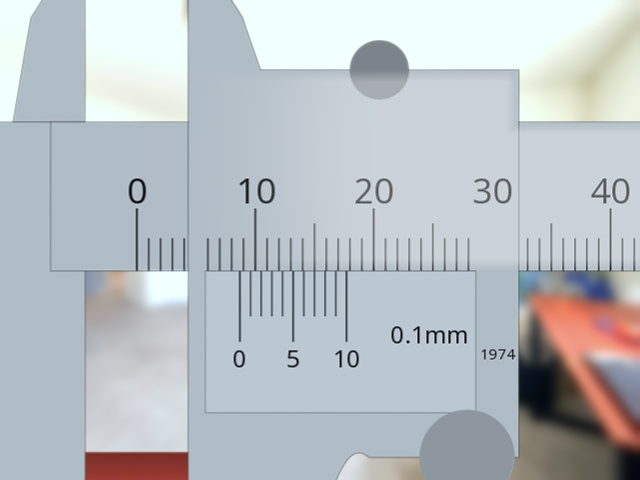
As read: value=8.7 unit=mm
